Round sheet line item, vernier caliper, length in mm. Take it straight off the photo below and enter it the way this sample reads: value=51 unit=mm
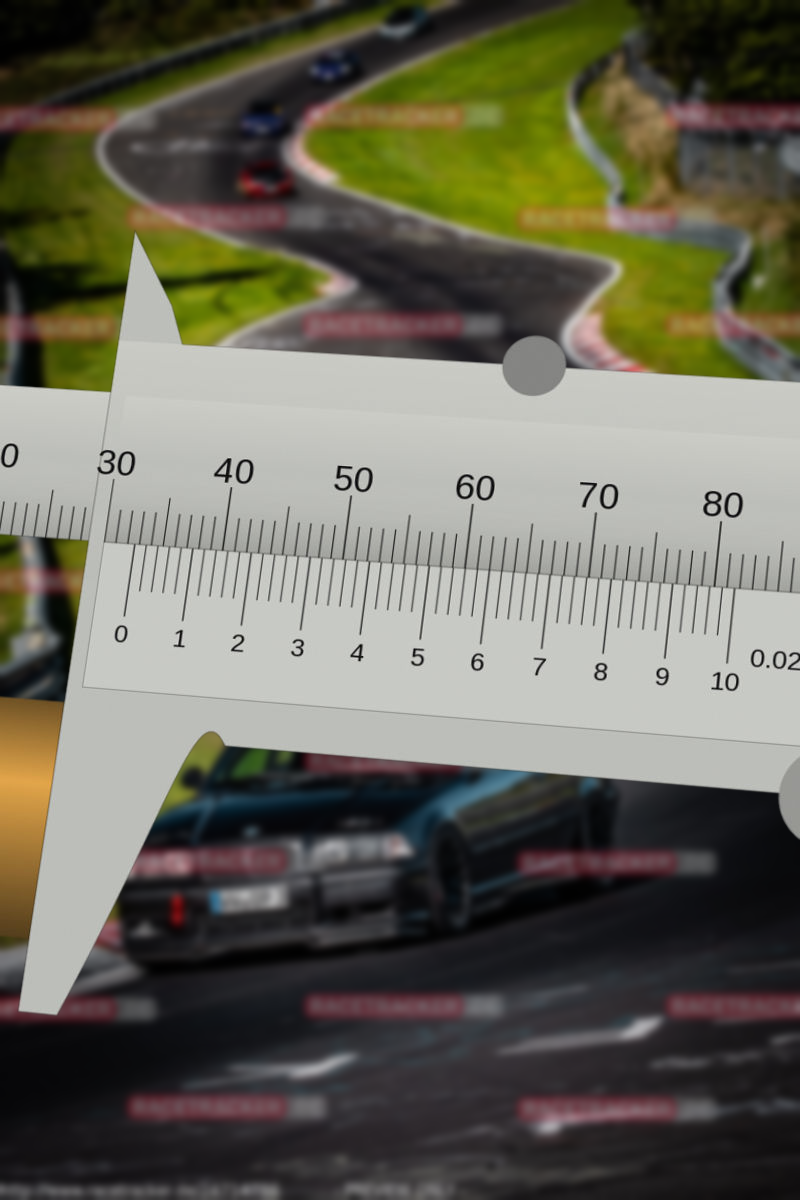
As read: value=32.6 unit=mm
